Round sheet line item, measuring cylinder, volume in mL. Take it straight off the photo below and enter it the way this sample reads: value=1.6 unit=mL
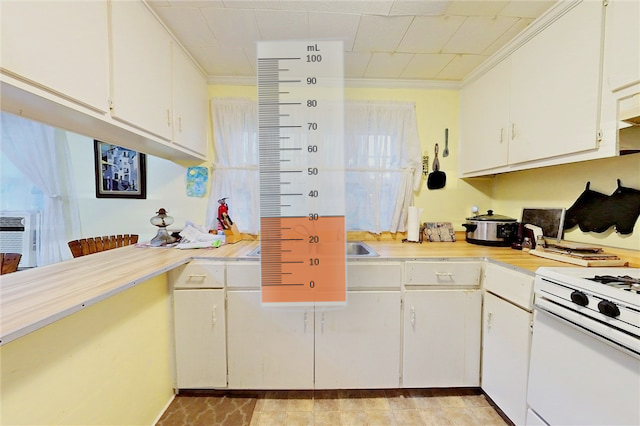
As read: value=30 unit=mL
